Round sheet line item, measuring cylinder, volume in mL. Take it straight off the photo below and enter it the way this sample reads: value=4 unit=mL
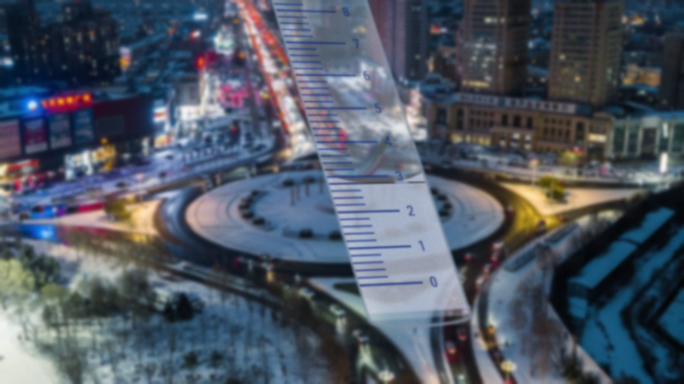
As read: value=2.8 unit=mL
